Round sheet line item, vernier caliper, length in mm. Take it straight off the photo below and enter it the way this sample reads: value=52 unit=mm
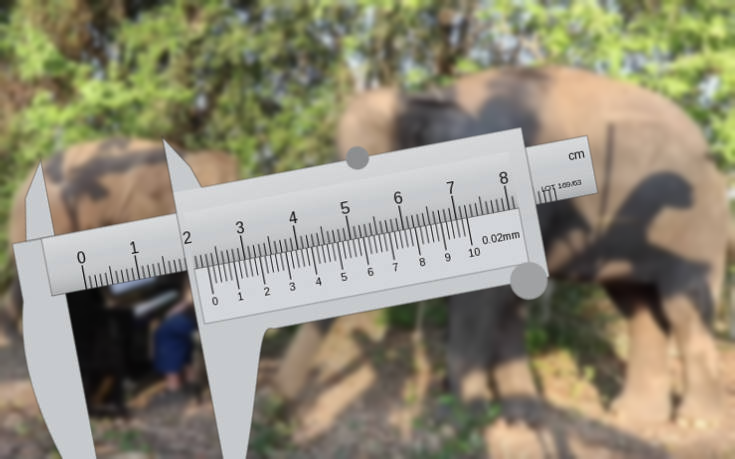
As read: value=23.0 unit=mm
